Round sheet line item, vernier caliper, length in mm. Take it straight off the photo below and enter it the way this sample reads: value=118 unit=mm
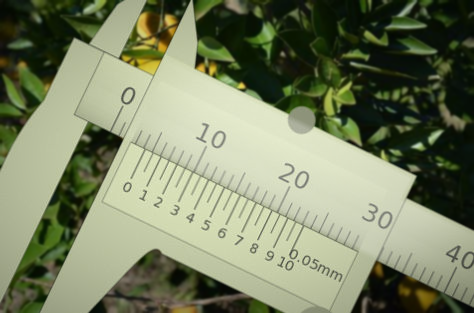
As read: value=4.2 unit=mm
